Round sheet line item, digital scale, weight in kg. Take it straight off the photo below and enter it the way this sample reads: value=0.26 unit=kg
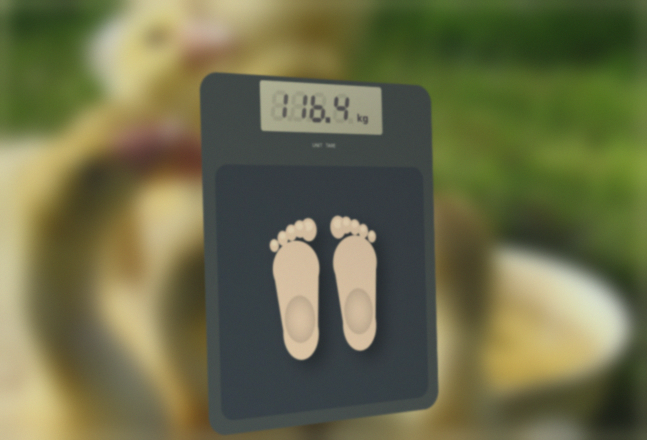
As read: value=116.4 unit=kg
